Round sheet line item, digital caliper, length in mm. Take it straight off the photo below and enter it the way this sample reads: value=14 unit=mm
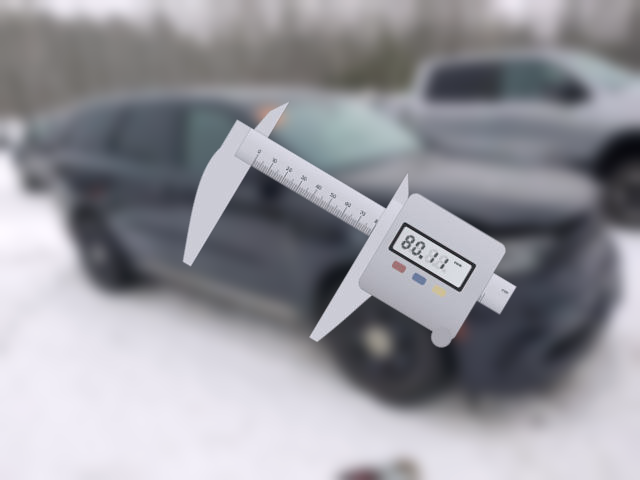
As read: value=80.11 unit=mm
